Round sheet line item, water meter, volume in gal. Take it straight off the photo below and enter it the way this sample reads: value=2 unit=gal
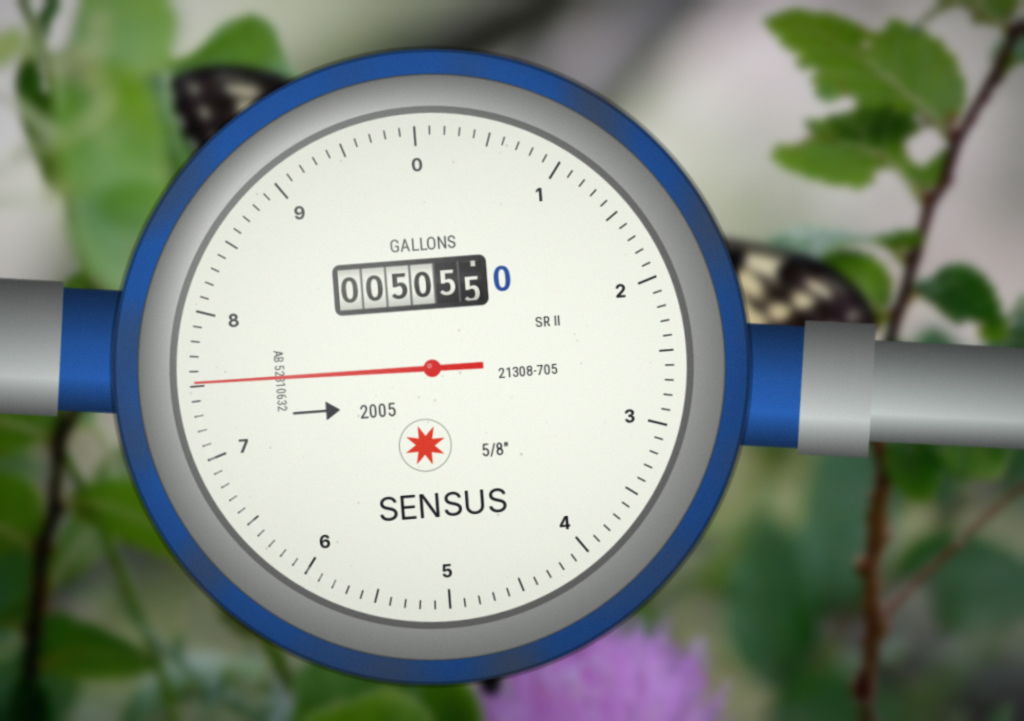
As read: value=50547.5 unit=gal
